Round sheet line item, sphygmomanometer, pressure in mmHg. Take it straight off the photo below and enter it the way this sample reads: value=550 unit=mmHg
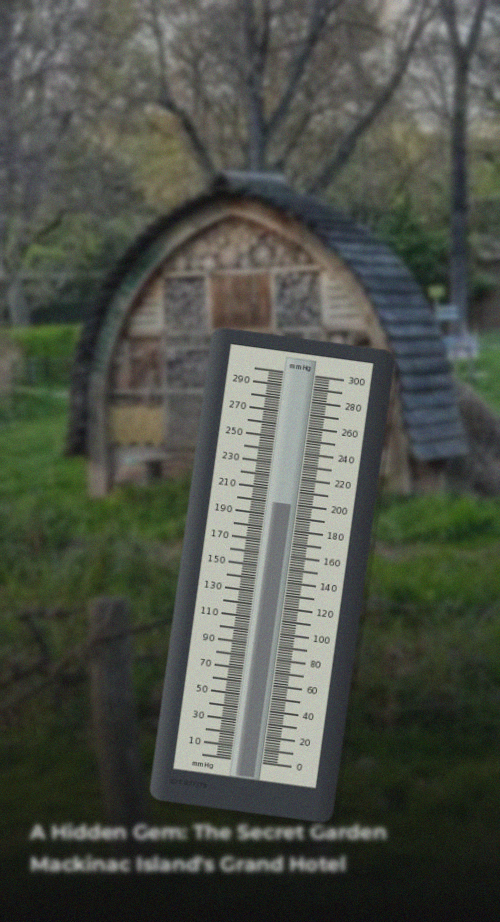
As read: value=200 unit=mmHg
